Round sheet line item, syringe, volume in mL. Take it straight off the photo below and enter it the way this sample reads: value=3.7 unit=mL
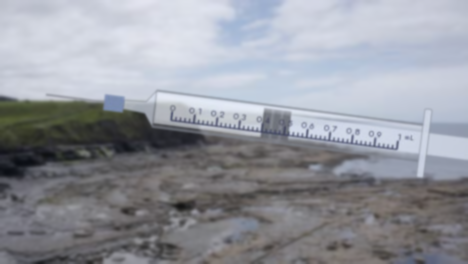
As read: value=0.4 unit=mL
